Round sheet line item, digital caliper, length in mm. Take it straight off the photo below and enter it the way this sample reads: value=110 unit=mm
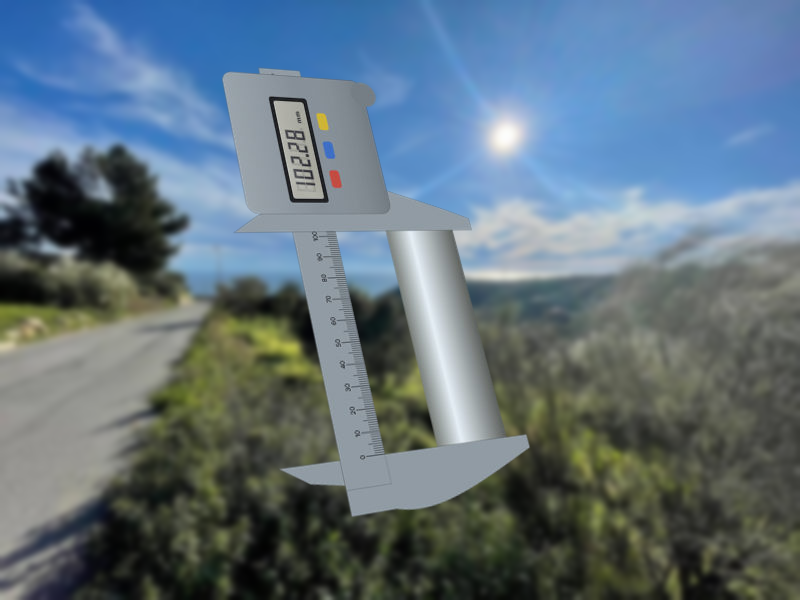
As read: value=102.28 unit=mm
